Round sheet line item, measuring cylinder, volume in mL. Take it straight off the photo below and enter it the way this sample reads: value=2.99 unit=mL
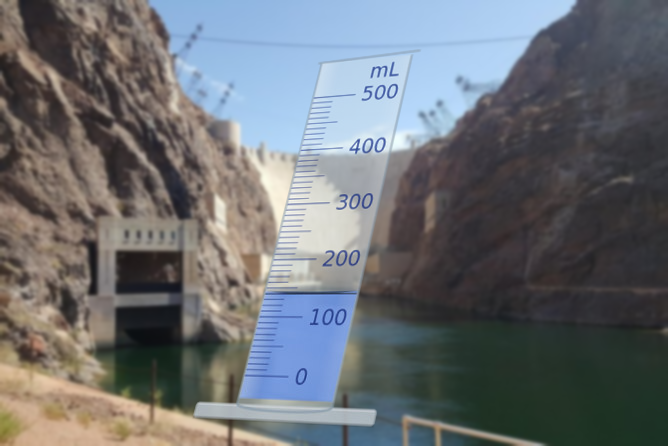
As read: value=140 unit=mL
